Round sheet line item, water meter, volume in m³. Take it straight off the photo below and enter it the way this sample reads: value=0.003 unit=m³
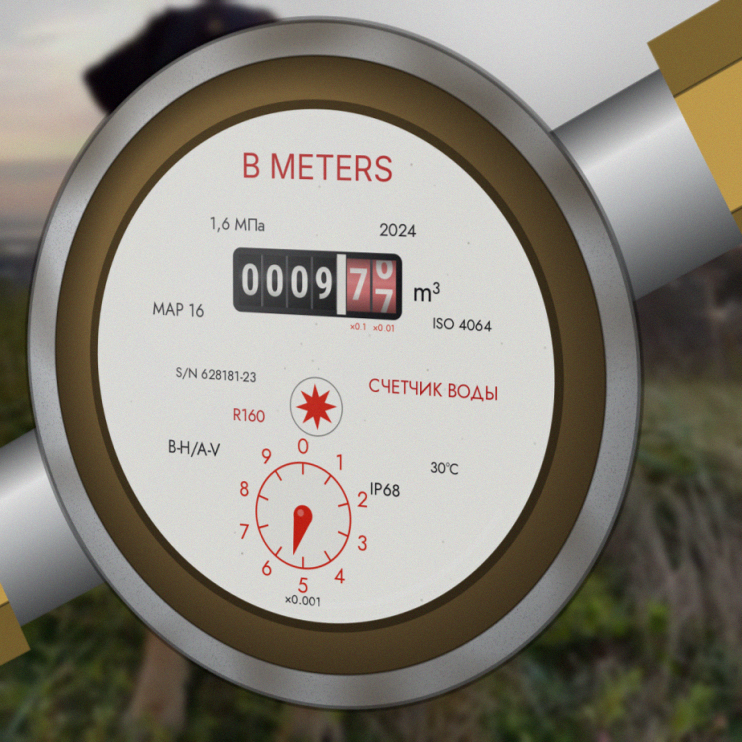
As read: value=9.765 unit=m³
